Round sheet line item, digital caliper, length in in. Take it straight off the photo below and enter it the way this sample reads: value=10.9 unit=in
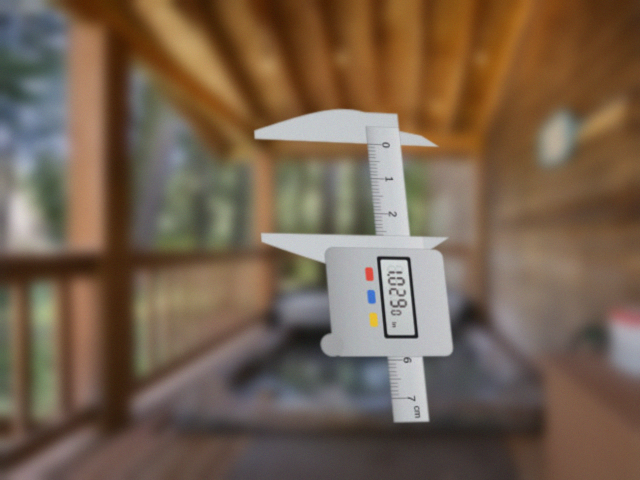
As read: value=1.0290 unit=in
